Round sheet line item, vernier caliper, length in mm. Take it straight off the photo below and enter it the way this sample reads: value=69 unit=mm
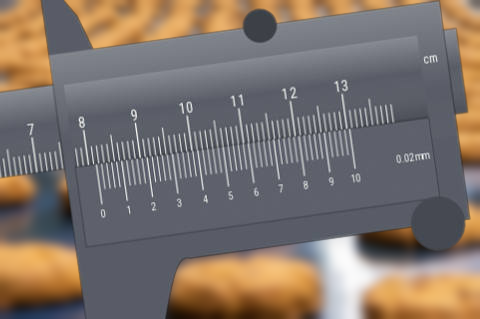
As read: value=81.5 unit=mm
